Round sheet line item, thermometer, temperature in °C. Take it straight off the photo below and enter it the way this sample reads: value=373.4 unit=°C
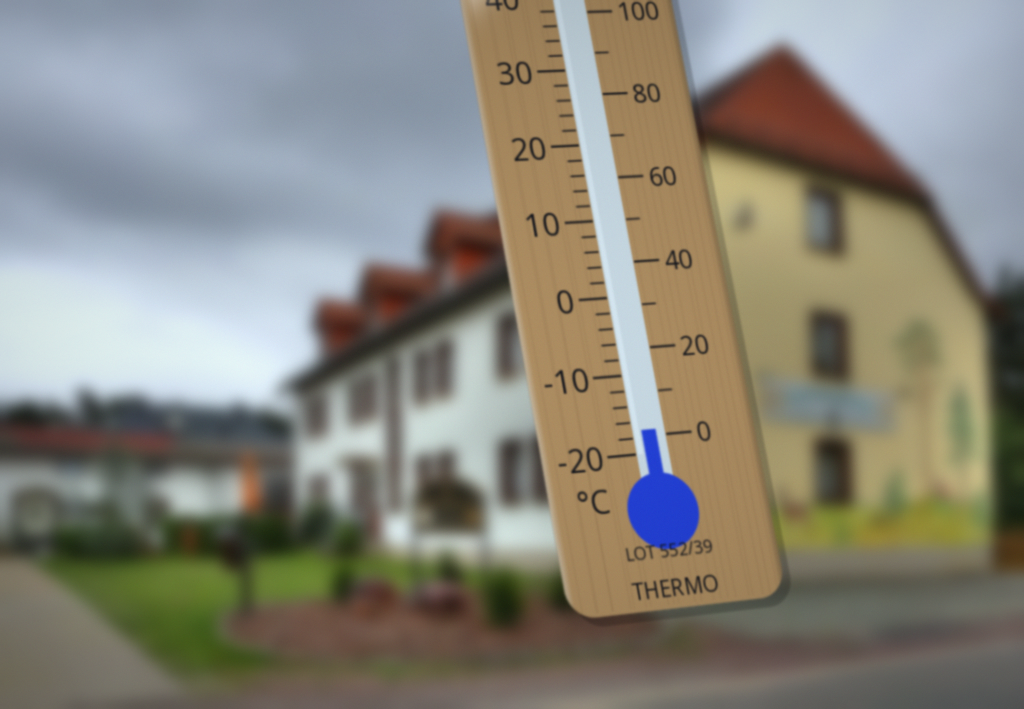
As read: value=-17 unit=°C
